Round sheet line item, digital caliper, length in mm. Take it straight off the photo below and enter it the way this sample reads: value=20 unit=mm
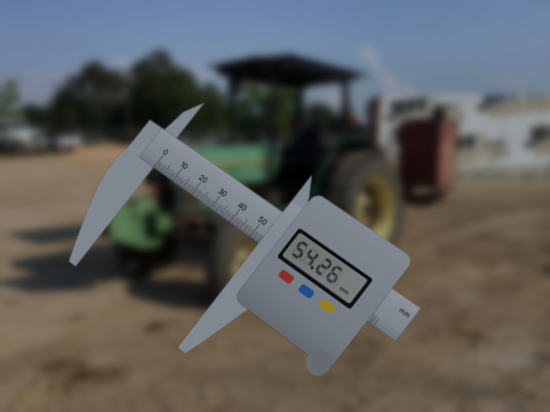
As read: value=54.26 unit=mm
